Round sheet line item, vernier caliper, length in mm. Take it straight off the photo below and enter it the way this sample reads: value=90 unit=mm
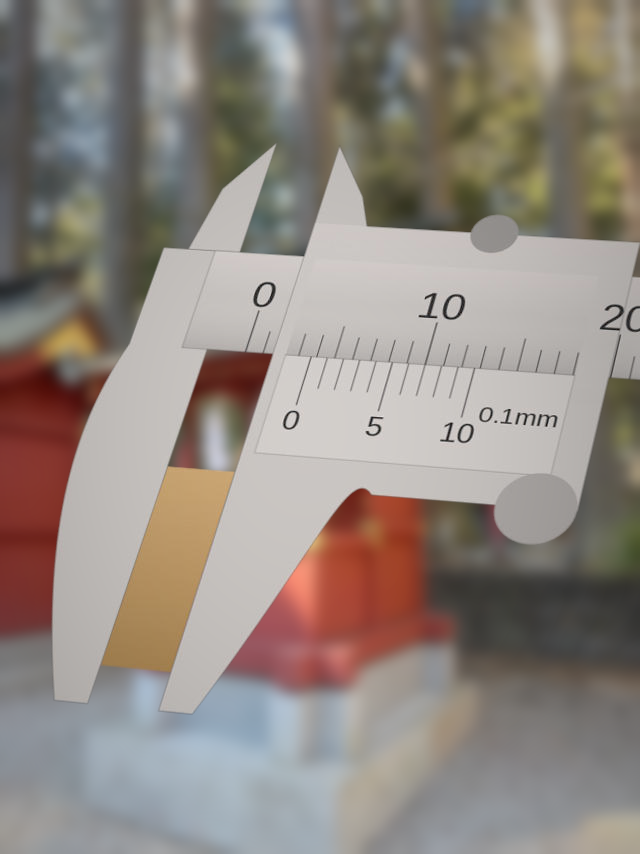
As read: value=3.7 unit=mm
